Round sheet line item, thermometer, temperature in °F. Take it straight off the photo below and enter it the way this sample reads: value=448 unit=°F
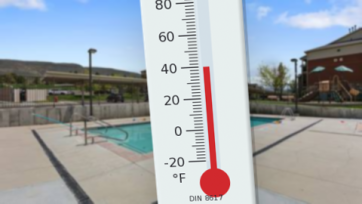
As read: value=40 unit=°F
